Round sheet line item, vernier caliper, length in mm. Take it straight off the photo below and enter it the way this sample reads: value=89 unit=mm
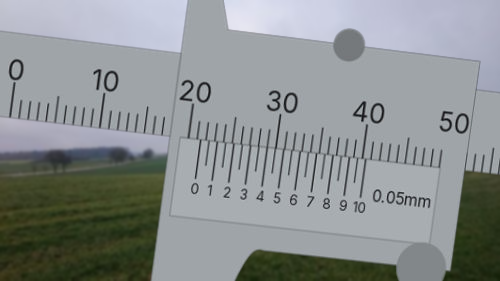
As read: value=21.4 unit=mm
